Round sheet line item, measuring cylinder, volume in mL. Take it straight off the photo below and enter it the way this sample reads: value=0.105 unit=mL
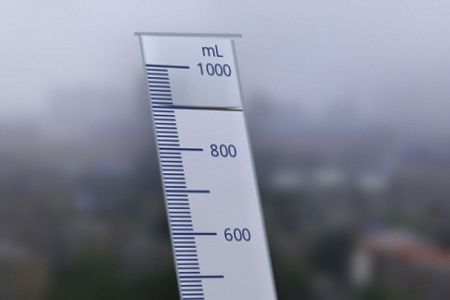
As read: value=900 unit=mL
